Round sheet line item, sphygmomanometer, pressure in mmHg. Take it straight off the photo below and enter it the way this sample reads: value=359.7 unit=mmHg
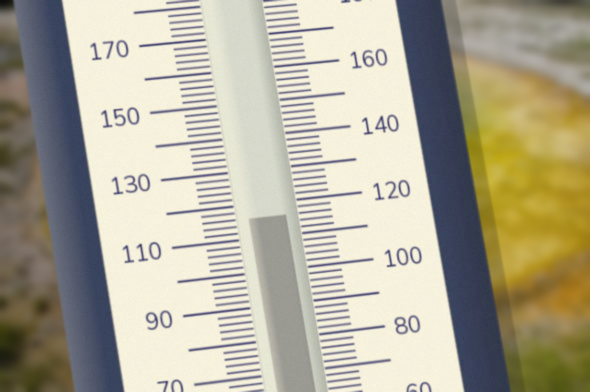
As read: value=116 unit=mmHg
